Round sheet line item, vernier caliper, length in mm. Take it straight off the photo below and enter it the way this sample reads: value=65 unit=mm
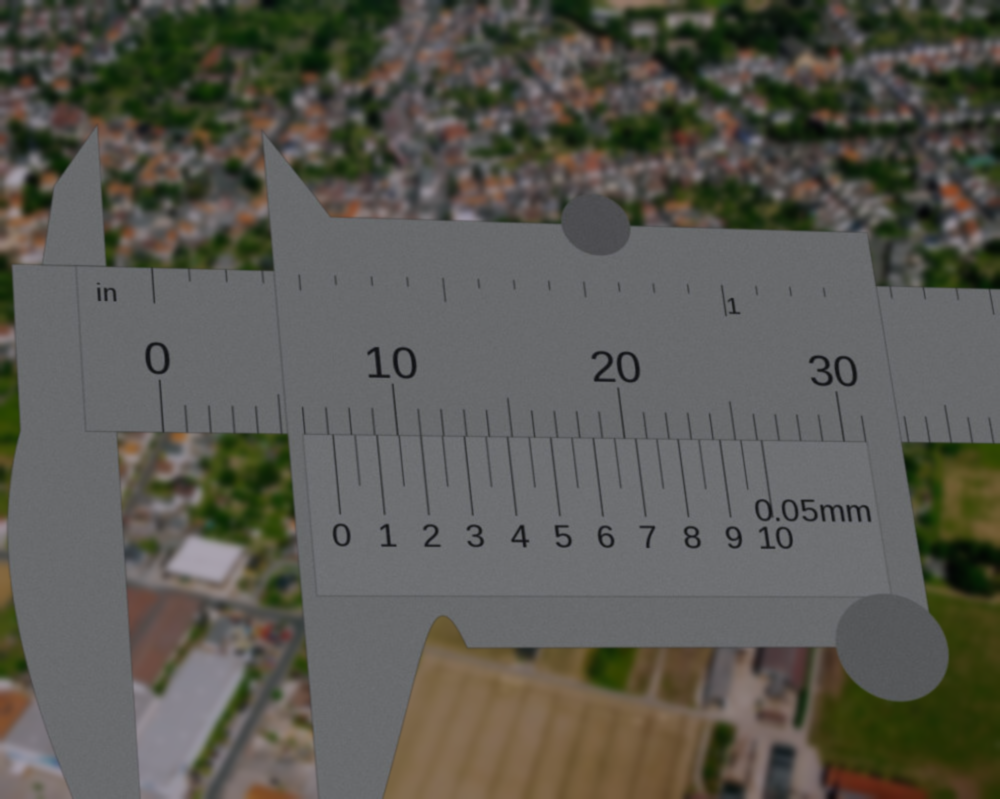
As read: value=7.2 unit=mm
